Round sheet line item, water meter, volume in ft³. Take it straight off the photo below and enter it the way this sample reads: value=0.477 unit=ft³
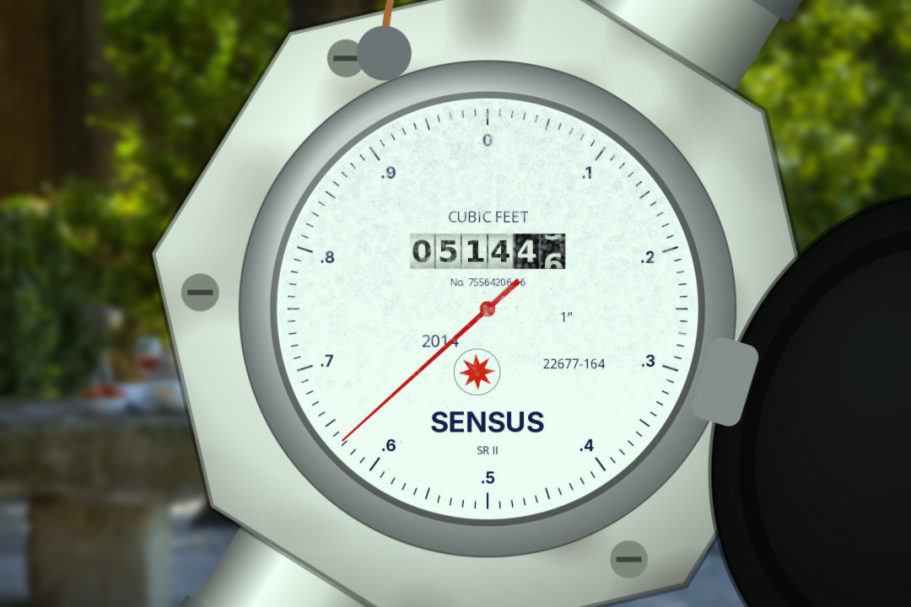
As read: value=51445.63 unit=ft³
